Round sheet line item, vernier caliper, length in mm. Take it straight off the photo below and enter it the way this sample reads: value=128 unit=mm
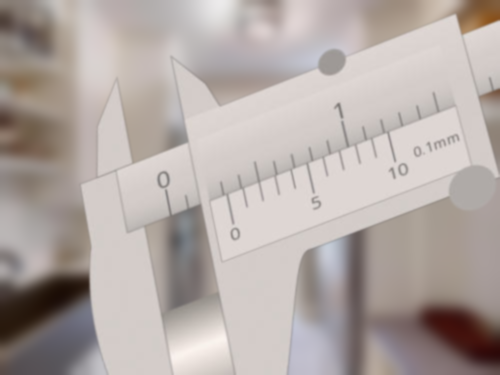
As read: value=3.2 unit=mm
